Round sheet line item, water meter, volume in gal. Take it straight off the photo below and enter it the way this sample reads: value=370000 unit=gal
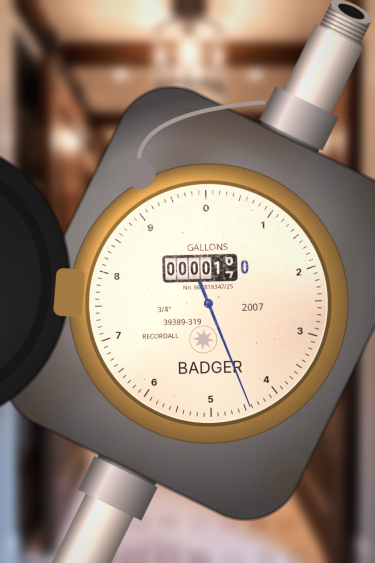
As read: value=164.4 unit=gal
